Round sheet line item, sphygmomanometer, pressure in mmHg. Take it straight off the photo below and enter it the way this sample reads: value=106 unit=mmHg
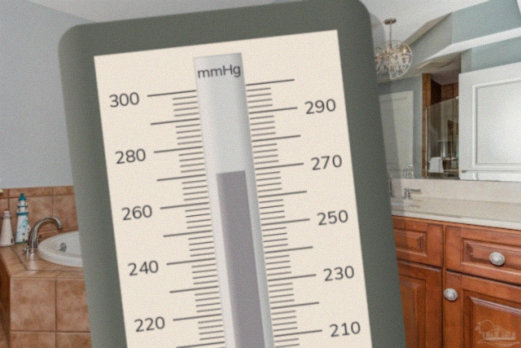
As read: value=270 unit=mmHg
